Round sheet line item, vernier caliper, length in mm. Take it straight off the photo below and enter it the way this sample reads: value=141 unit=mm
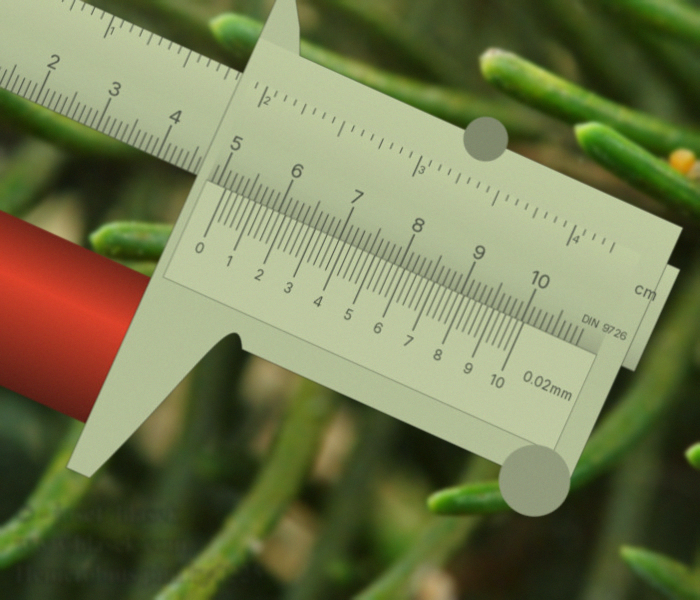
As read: value=51.4 unit=mm
